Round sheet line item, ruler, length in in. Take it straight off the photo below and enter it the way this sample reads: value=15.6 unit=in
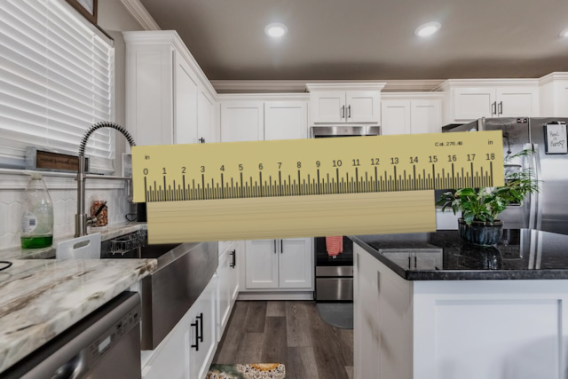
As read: value=15 unit=in
